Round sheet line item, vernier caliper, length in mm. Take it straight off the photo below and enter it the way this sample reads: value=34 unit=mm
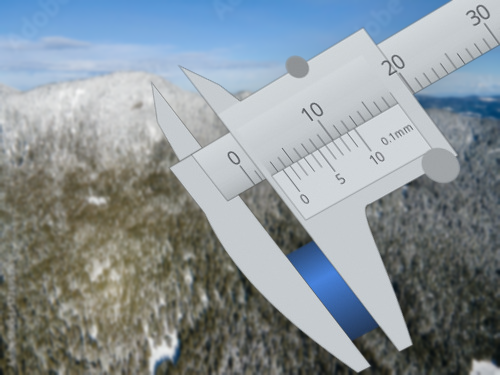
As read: value=3.6 unit=mm
